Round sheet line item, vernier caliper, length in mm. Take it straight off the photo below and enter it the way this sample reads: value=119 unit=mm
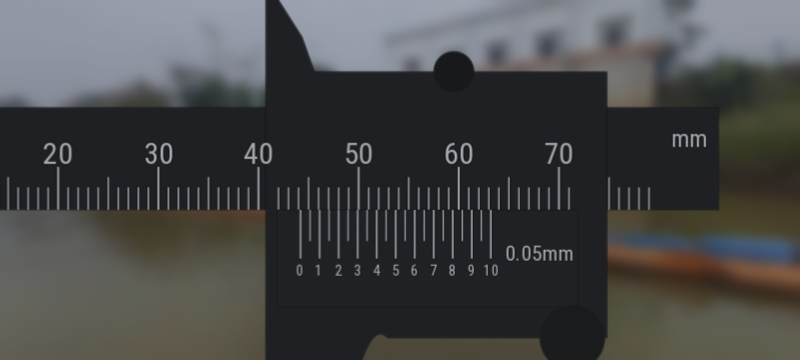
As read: value=44.2 unit=mm
